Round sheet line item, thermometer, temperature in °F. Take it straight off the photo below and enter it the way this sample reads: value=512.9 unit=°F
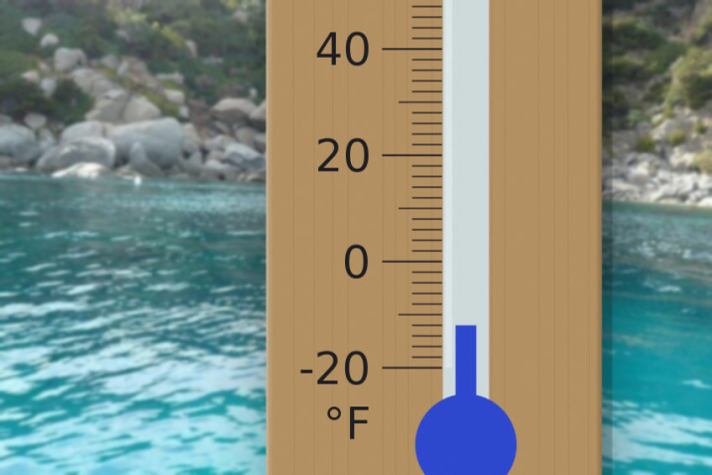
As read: value=-12 unit=°F
